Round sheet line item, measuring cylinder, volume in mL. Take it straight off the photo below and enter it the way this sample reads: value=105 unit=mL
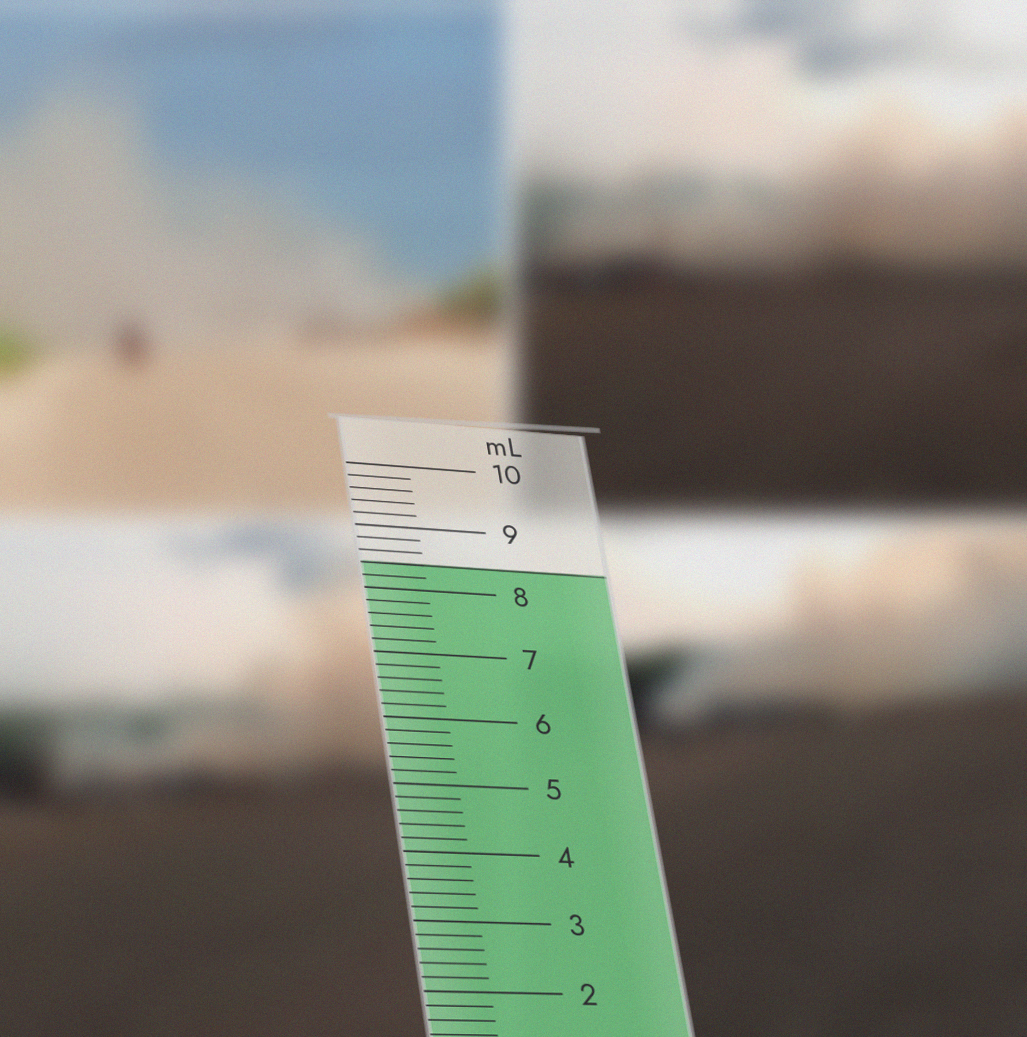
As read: value=8.4 unit=mL
